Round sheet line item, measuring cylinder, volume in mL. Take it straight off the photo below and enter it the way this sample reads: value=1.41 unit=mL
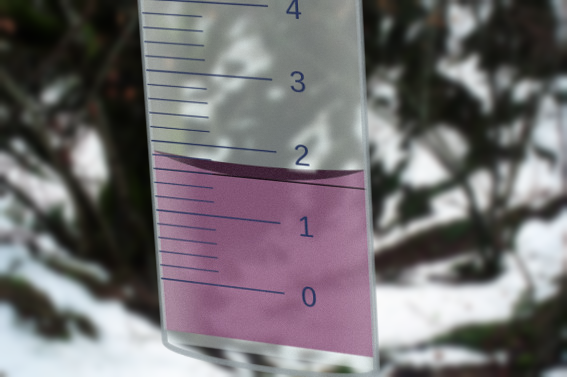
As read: value=1.6 unit=mL
